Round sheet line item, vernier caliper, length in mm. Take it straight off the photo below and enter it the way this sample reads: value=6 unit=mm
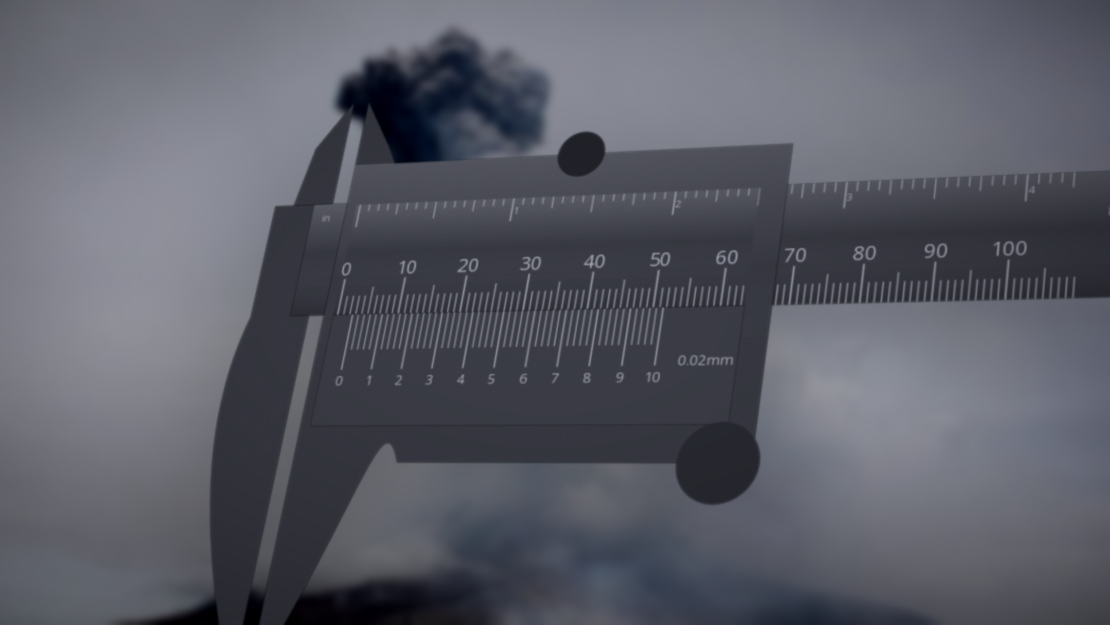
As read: value=2.5 unit=mm
